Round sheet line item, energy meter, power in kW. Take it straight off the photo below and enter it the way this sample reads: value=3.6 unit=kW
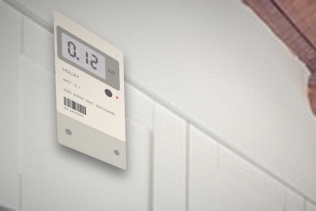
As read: value=0.12 unit=kW
